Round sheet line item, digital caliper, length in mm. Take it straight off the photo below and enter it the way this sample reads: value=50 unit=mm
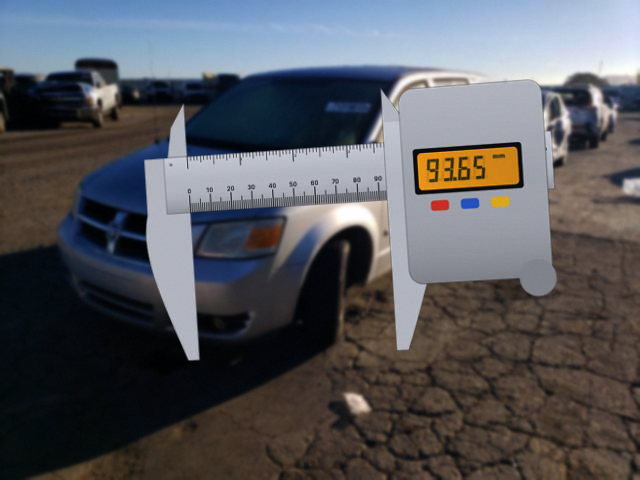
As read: value=93.65 unit=mm
